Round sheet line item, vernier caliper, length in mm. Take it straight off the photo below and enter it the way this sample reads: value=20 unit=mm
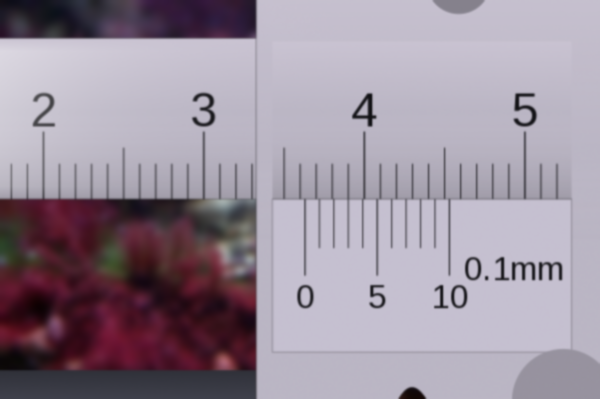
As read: value=36.3 unit=mm
